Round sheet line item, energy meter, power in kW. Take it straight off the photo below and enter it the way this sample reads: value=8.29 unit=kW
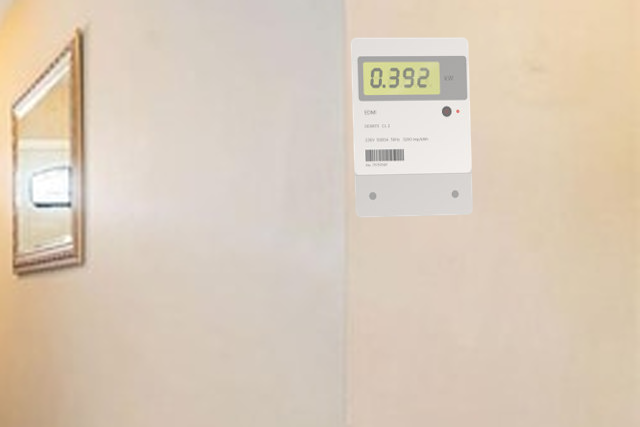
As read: value=0.392 unit=kW
